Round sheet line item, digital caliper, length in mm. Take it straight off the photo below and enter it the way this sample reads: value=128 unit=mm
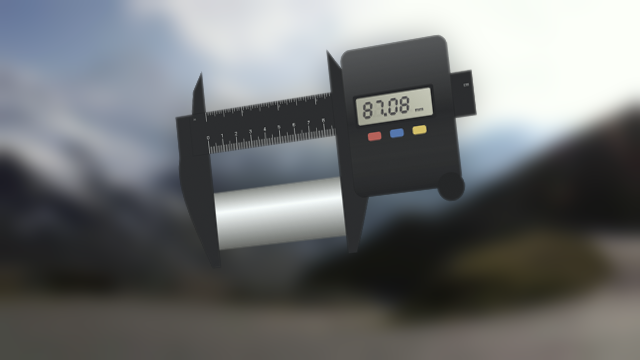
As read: value=87.08 unit=mm
